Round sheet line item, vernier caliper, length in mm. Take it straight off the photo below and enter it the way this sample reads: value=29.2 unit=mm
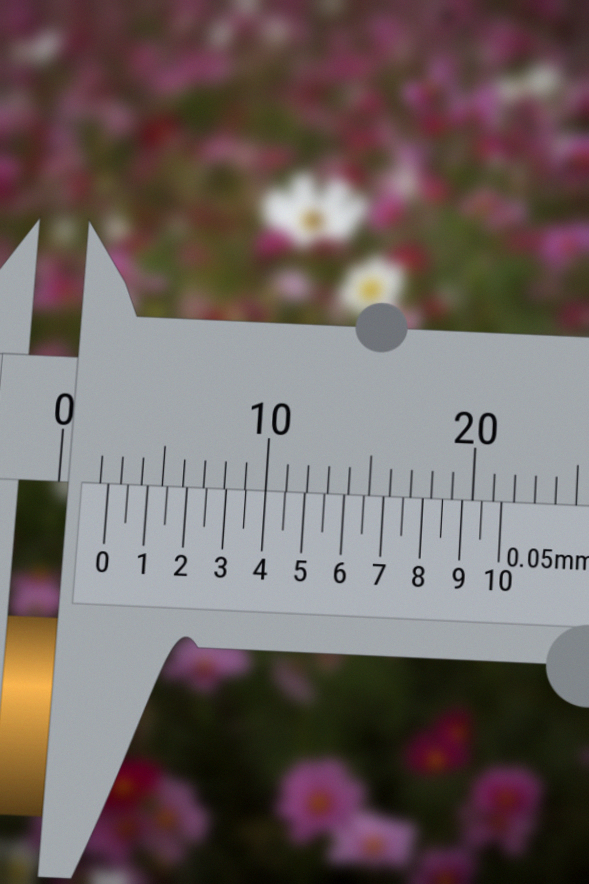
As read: value=2.4 unit=mm
